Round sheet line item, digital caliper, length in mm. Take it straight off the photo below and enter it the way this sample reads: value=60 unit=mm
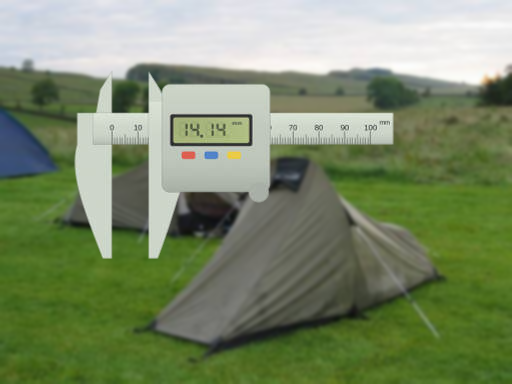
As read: value=14.14 unit=mm
